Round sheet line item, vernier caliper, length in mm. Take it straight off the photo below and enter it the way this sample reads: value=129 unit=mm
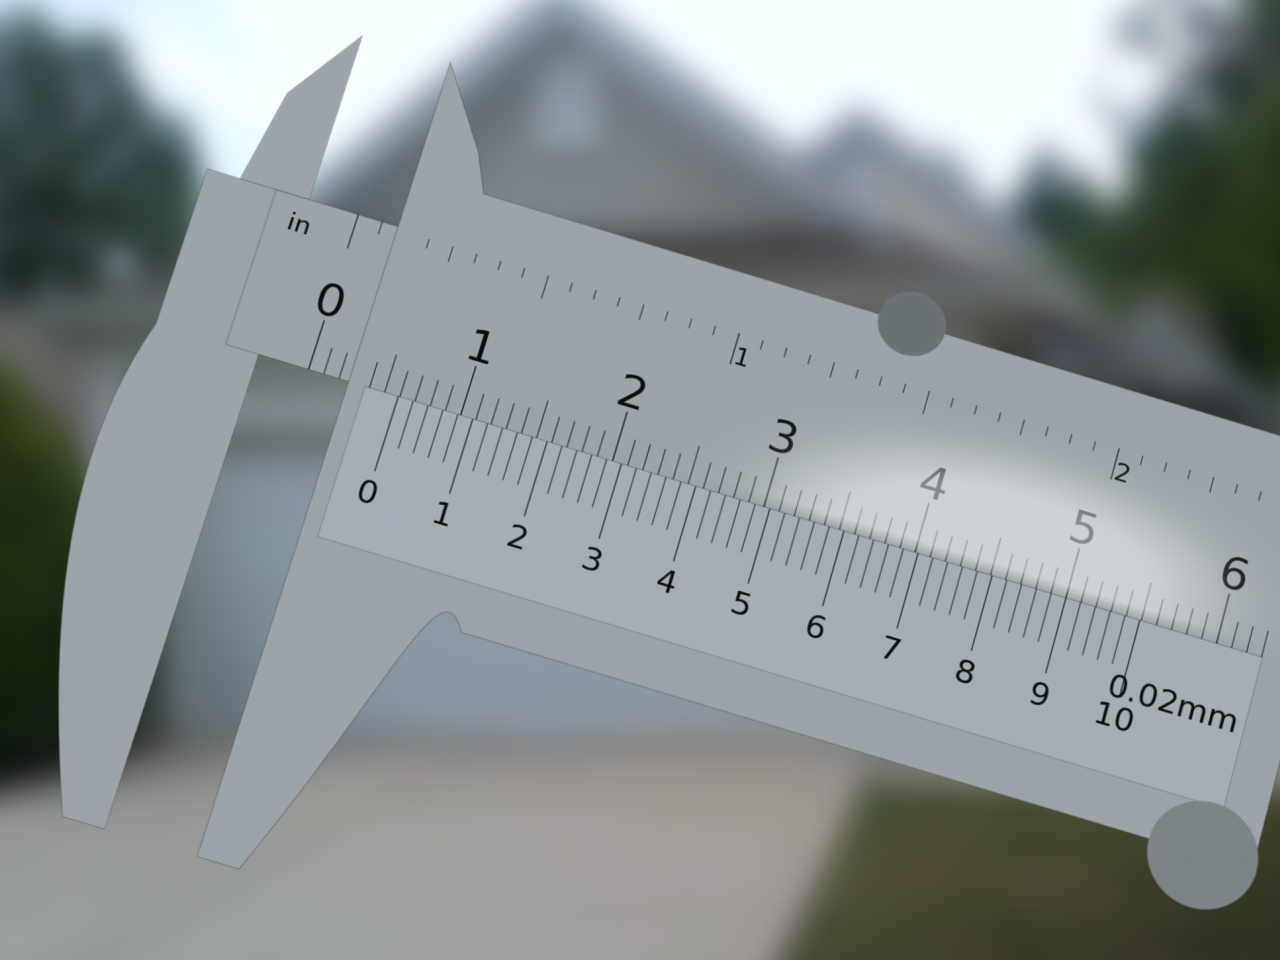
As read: value=5.9 unit=mm
